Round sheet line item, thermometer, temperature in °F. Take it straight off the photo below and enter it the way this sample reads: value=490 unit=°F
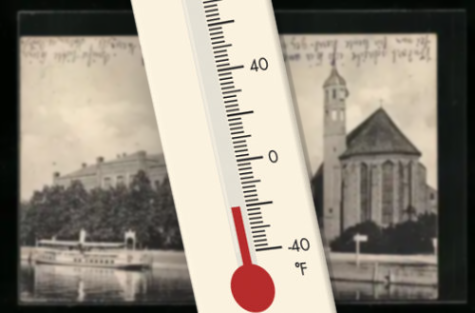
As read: value=-20 unit=°F
